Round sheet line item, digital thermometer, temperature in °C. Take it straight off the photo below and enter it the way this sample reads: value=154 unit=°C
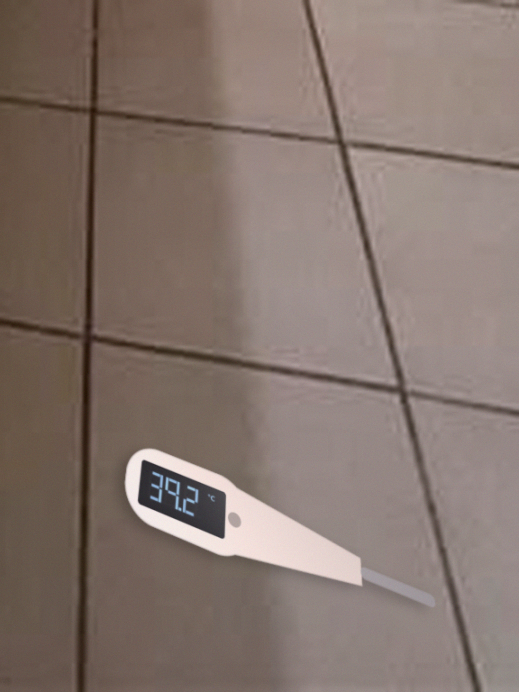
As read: value=39.2 unit=°C
